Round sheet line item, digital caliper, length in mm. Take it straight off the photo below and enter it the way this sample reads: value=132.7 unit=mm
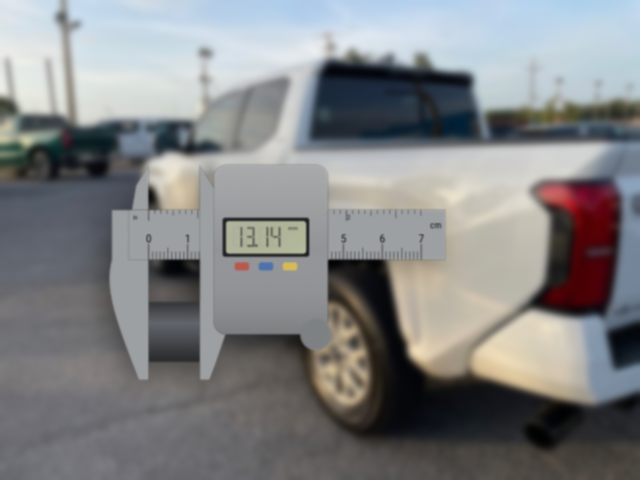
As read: value=13.14 unit=mm
